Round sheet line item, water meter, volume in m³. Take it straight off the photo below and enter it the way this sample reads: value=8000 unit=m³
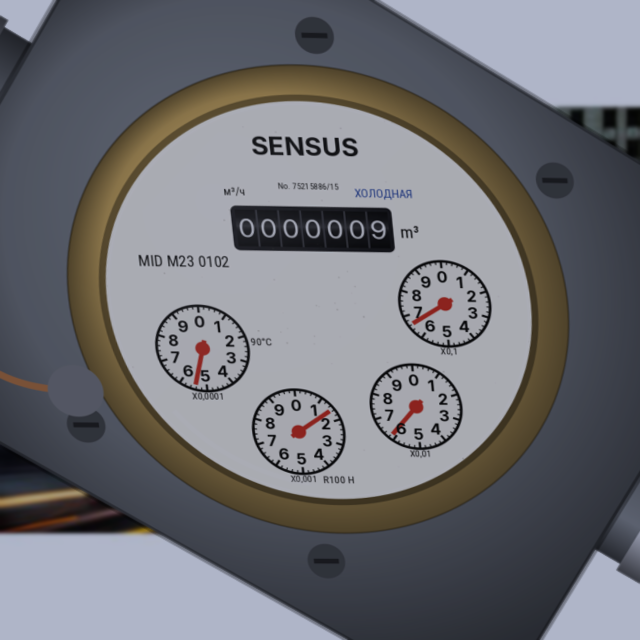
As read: value=9.6615 unit=m³
